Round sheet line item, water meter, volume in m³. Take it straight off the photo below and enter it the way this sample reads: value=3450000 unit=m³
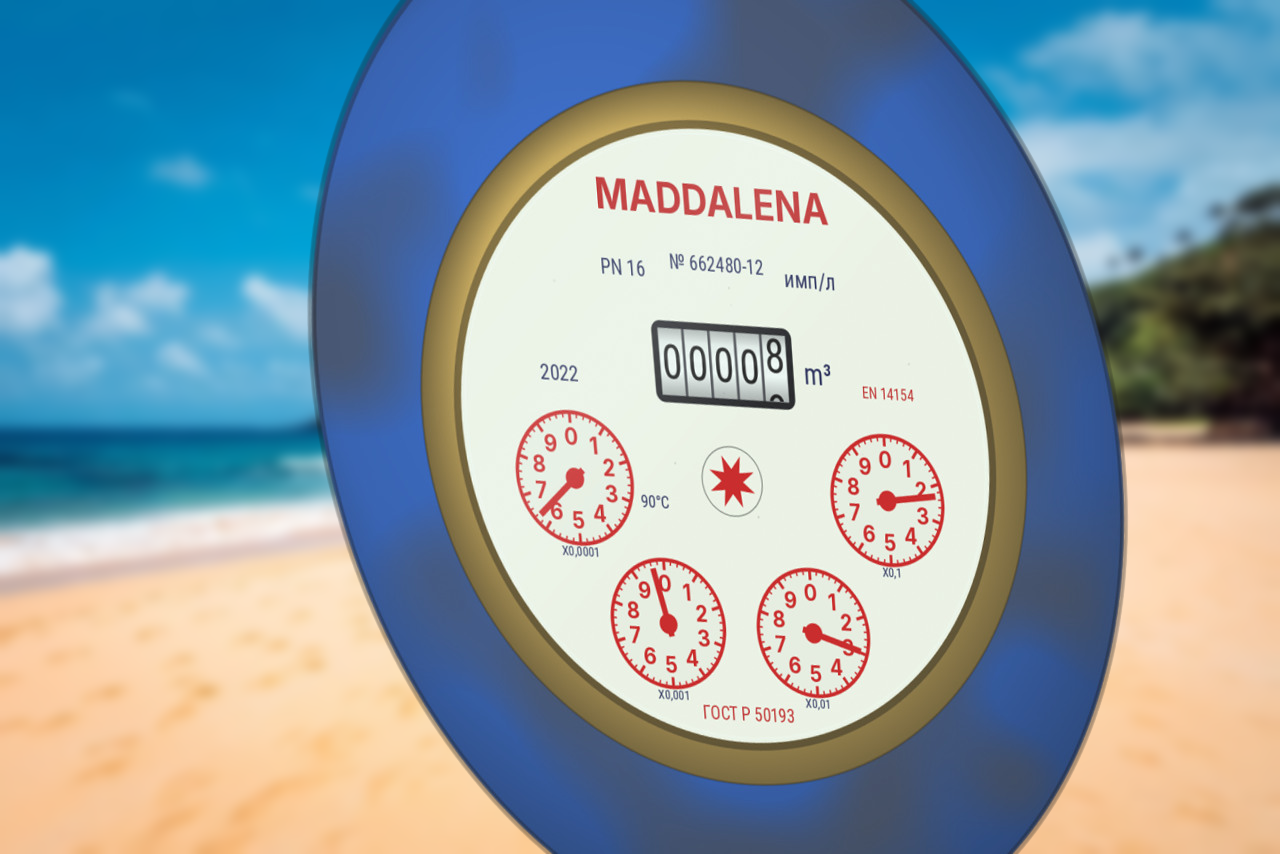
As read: value=8.2296 unit=m³
